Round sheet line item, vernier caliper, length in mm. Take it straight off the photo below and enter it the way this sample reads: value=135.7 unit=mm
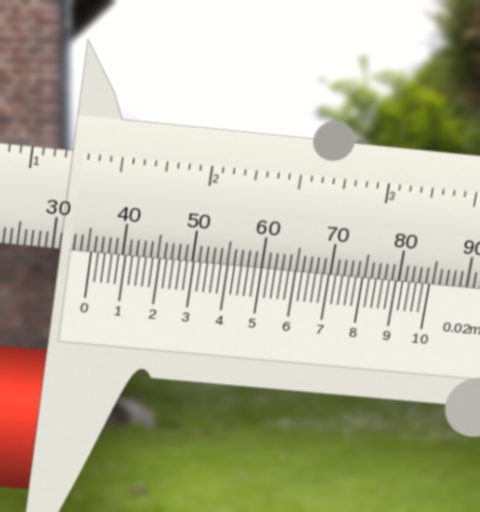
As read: value=35.5 unit=mm
